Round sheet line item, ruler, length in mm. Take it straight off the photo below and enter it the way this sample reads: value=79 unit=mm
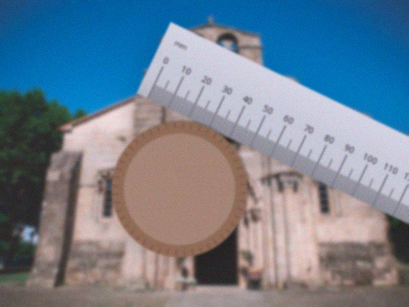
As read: value=60 unit=mm
